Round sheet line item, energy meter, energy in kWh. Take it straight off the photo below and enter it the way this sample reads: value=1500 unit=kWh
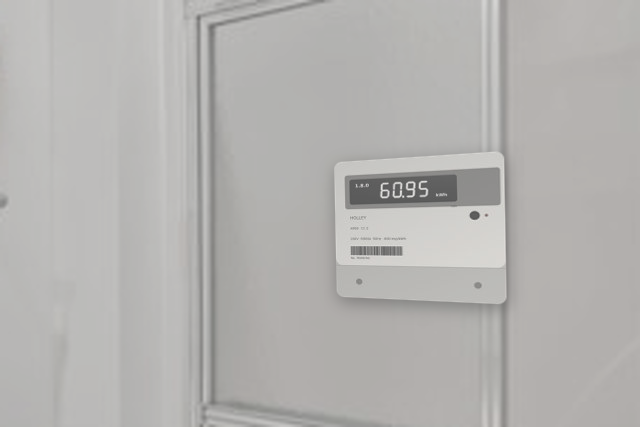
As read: value=60.95 unit=kWh
